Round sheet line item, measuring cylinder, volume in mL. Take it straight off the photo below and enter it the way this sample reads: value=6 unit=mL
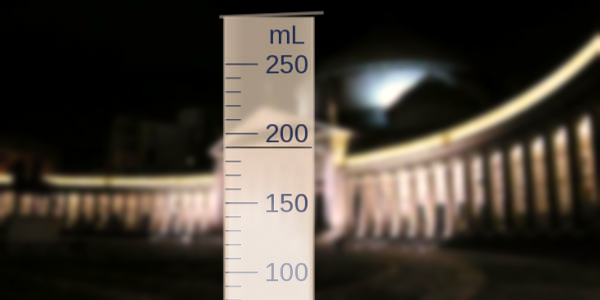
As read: value=190 unit=mL
